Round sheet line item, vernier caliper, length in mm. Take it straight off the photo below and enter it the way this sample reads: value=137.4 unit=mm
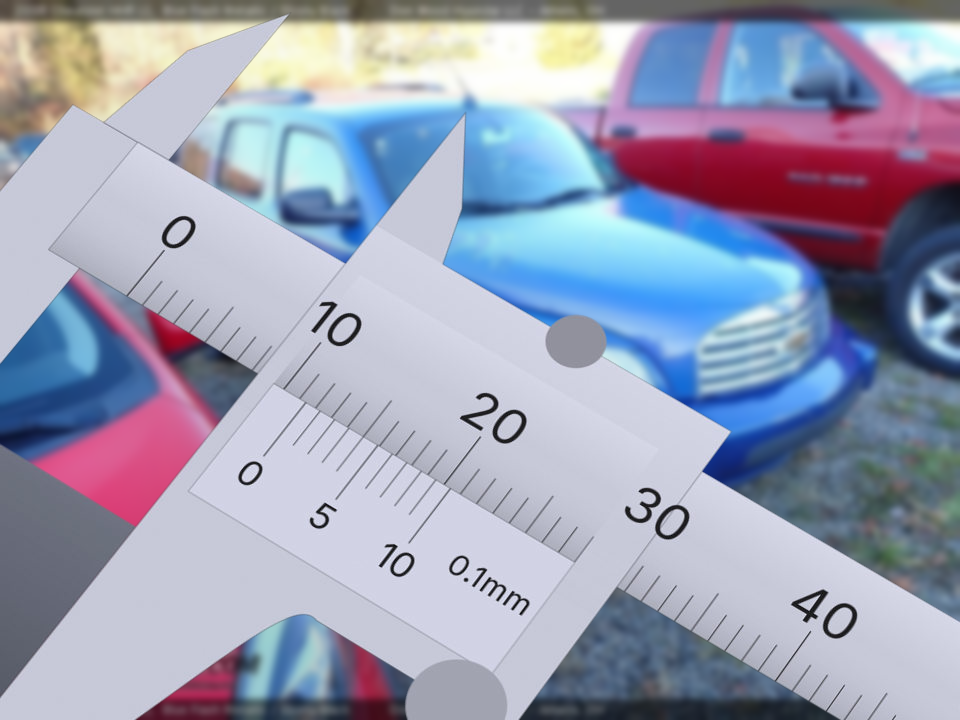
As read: value=11.4 unit=mm
